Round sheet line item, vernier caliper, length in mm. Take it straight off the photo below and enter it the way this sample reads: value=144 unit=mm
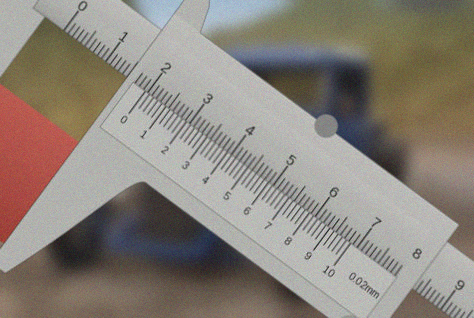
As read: value=19.5 unit=mm
